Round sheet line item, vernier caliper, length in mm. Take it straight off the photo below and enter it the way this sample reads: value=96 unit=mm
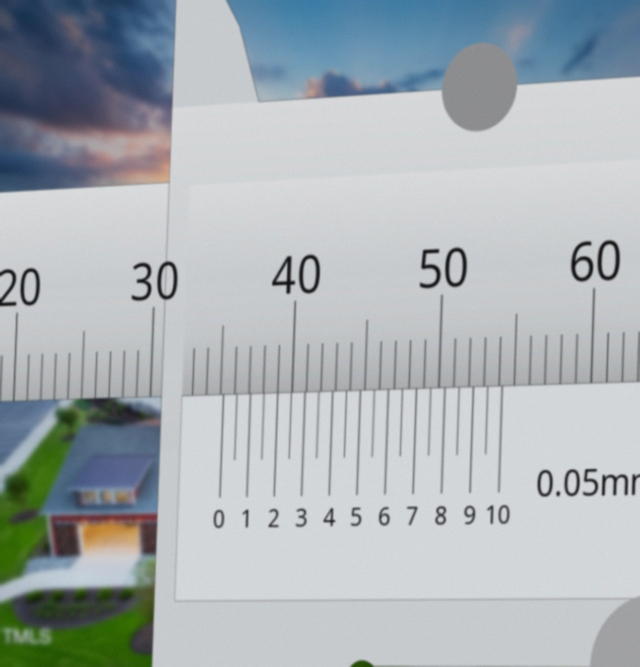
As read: value=35.2 unit=mm
